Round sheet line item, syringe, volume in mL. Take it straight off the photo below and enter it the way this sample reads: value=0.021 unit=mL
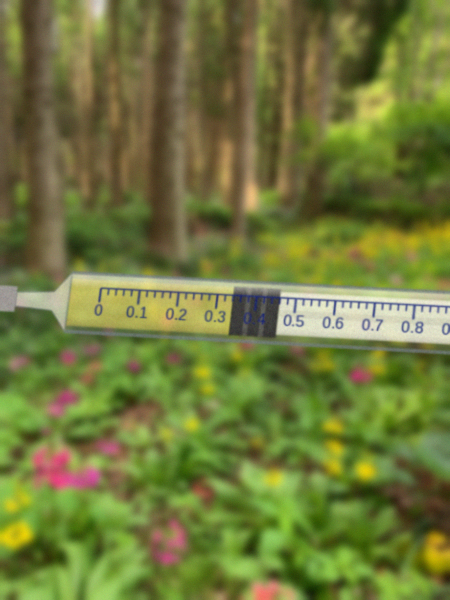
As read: value=0.34 unit=mL
